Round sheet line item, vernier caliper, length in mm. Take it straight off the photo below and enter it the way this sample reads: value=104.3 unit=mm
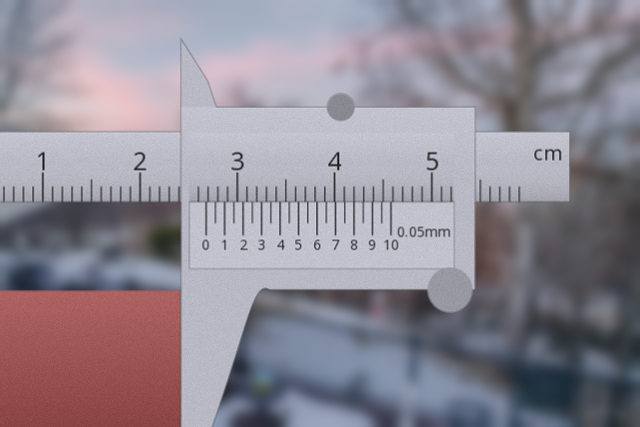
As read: value=26.8 unit=mm
